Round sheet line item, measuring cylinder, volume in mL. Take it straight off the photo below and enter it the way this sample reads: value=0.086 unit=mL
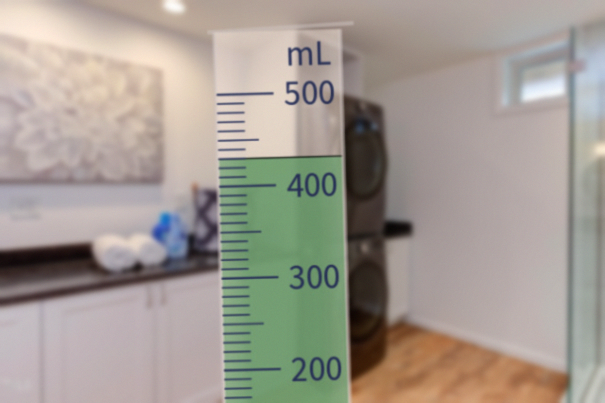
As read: value=430 unit=mL
